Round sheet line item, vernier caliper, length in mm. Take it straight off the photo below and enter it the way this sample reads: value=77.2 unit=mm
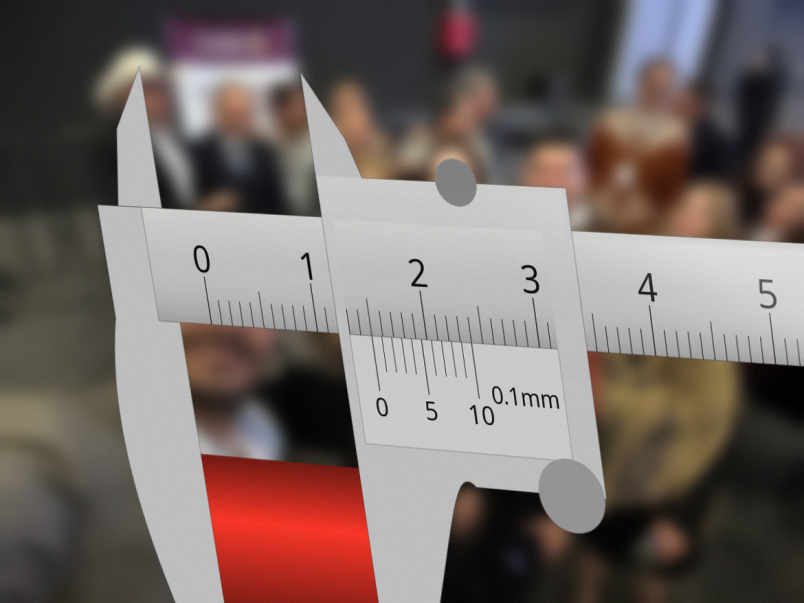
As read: value=15.0 unit=mm
